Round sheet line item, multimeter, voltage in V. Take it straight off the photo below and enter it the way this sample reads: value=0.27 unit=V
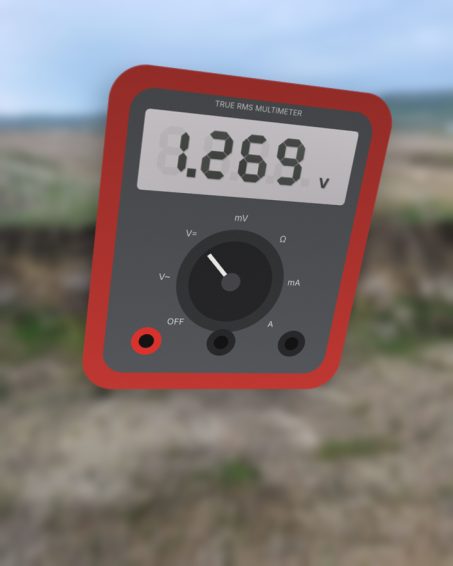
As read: value=1.269 unit=V
